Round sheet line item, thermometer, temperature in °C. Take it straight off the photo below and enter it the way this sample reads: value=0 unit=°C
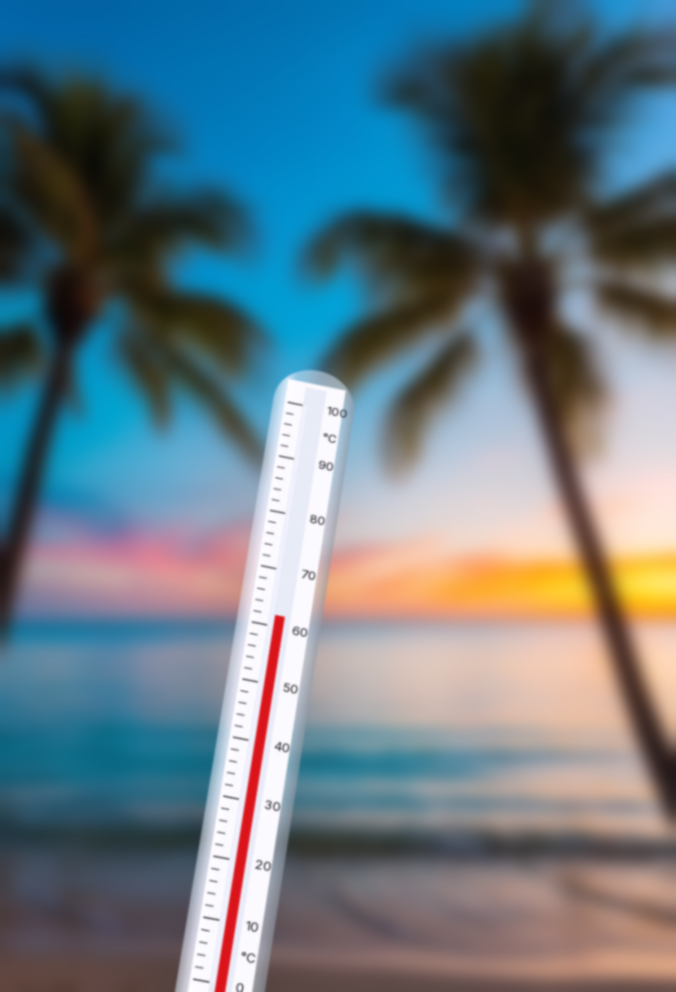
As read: value=62 unit=°C
